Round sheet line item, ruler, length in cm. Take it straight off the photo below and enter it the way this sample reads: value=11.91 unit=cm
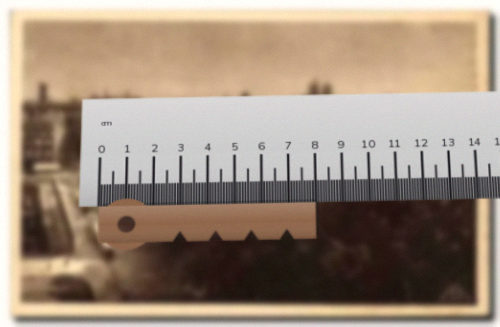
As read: value=8 unit=cm
